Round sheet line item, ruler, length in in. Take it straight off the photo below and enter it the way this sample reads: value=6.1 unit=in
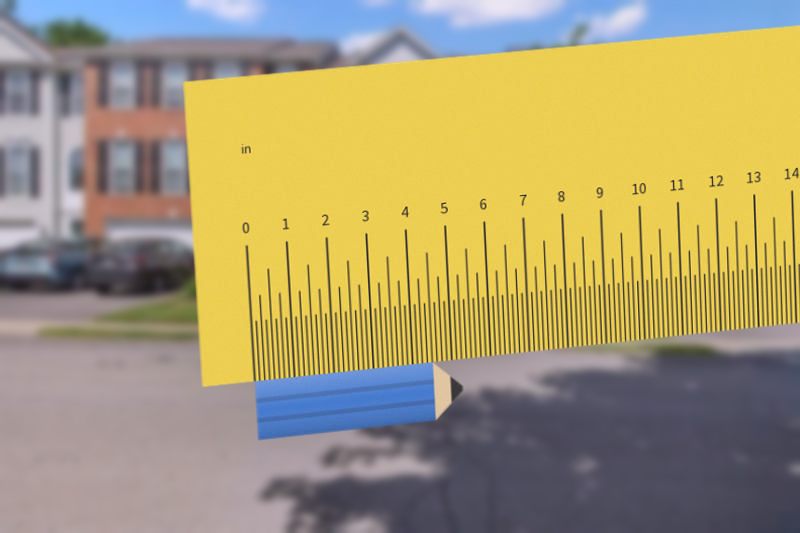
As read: value=5.25 unit=in
